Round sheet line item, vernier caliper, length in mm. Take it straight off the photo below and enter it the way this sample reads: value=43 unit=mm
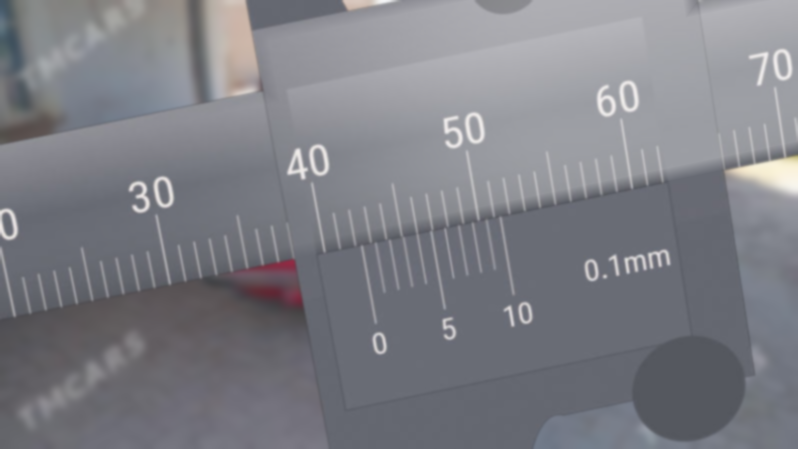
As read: value=42.4 unit=mm
